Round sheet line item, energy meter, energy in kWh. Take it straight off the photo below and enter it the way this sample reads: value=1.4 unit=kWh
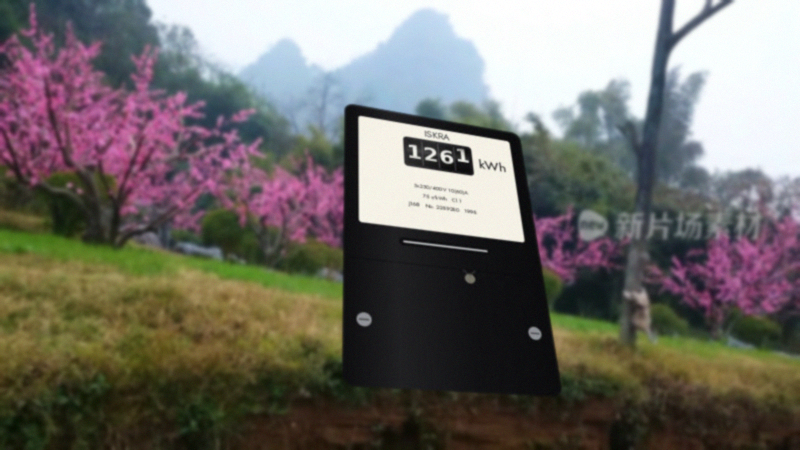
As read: value=1261 unit=kWh
